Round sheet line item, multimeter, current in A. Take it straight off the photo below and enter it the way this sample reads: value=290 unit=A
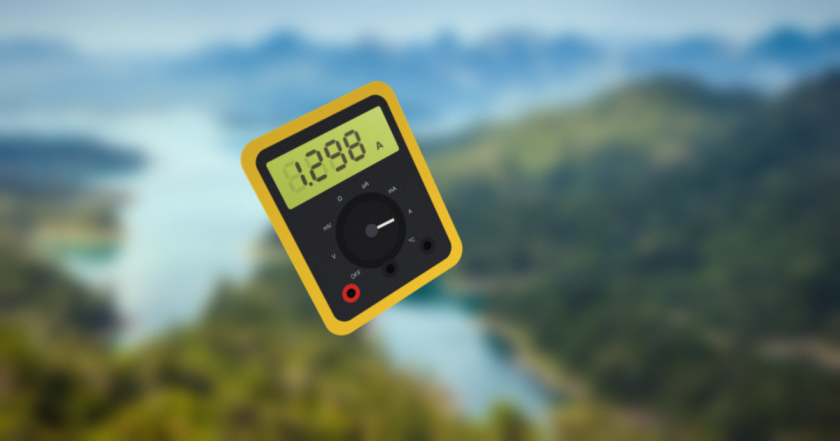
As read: value=1.298 unit=A
